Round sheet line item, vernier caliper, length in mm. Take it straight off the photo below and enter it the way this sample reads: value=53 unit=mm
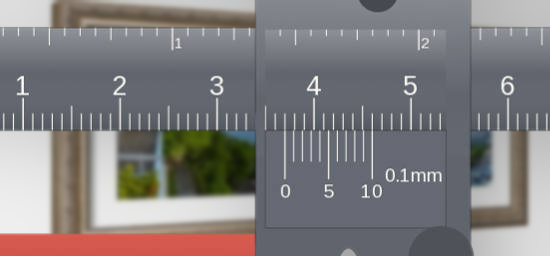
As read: value=37.0 unit=mm
